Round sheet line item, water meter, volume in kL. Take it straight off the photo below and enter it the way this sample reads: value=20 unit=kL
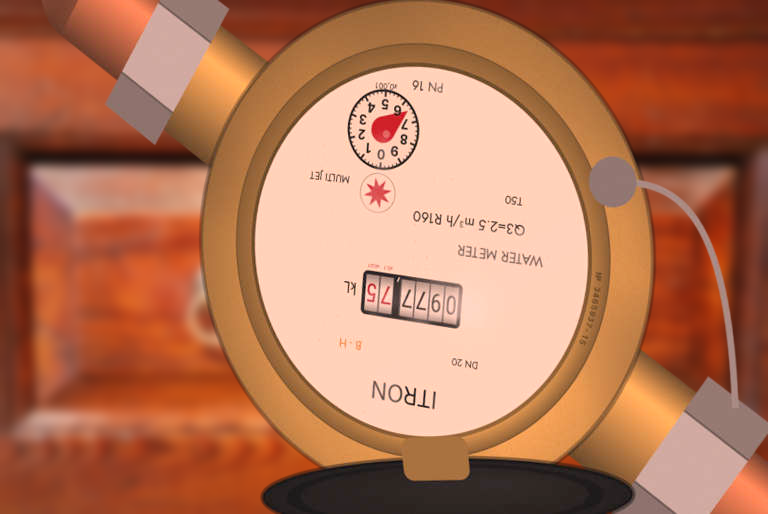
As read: value=977.756 unit=kL
